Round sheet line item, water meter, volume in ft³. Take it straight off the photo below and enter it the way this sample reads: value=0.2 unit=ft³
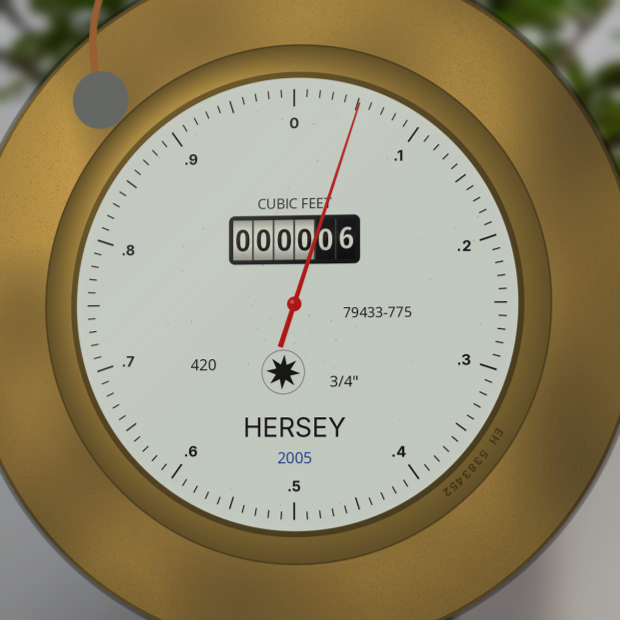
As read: value=6.05 unit=ft³
